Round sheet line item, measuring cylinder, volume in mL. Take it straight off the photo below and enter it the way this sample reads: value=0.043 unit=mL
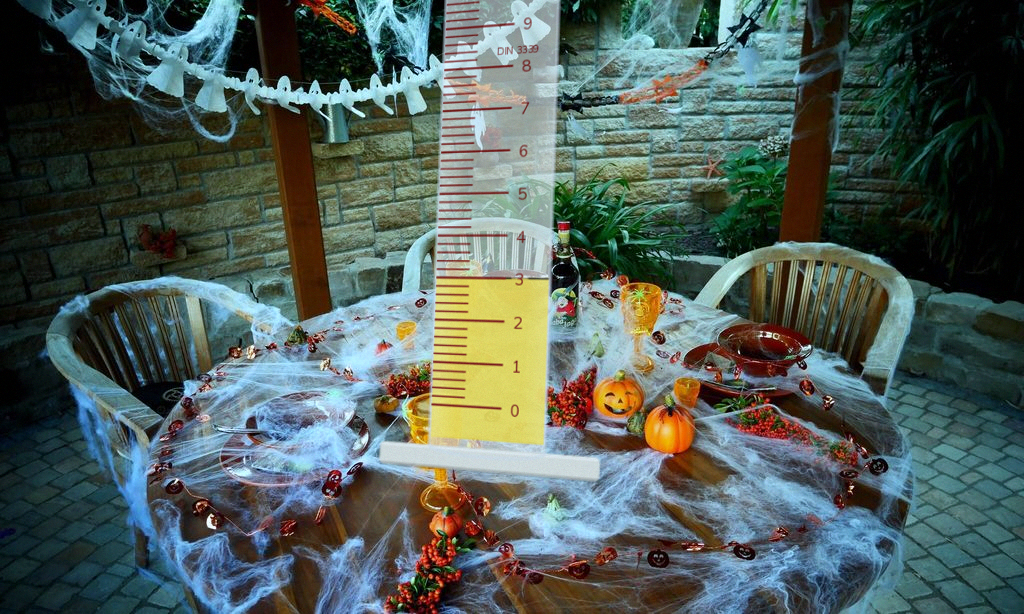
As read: value=3 unit=mL
